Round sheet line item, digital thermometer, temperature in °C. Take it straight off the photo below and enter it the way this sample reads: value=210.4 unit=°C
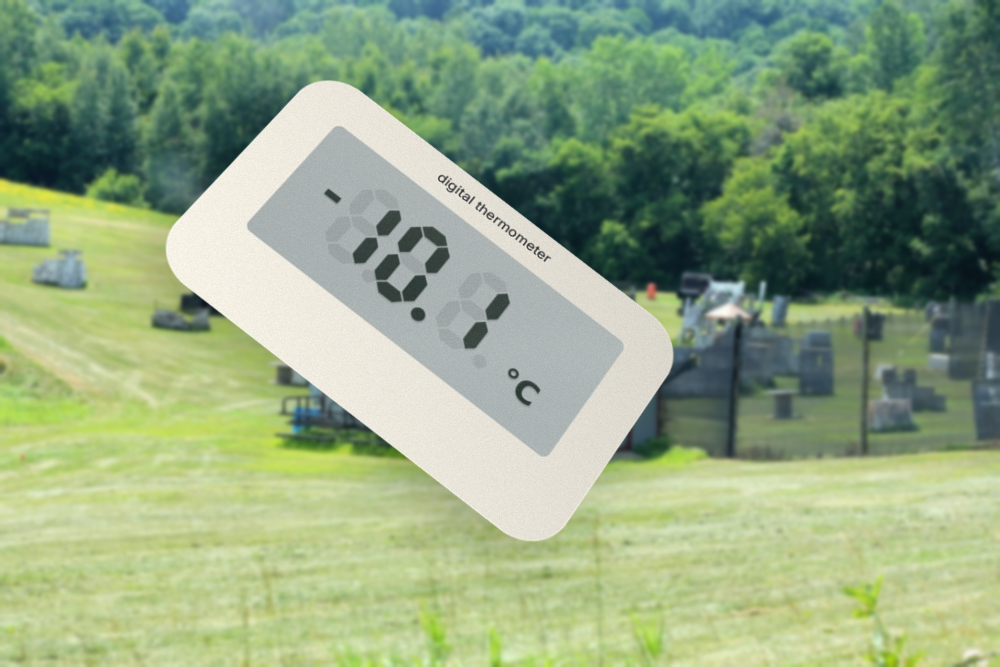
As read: value=-10.1 unit=°C
